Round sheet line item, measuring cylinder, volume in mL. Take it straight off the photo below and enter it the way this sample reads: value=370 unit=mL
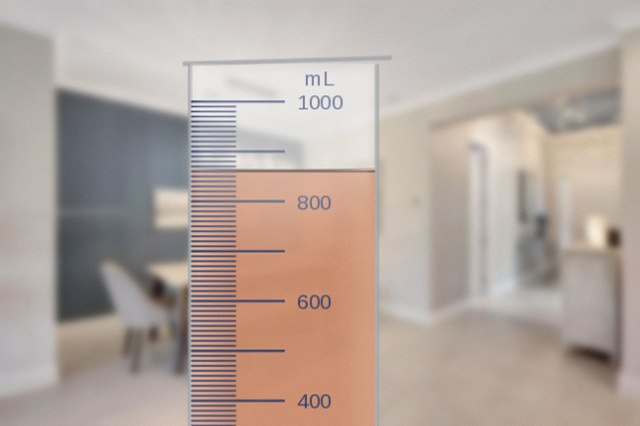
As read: value=860 unit=mL
